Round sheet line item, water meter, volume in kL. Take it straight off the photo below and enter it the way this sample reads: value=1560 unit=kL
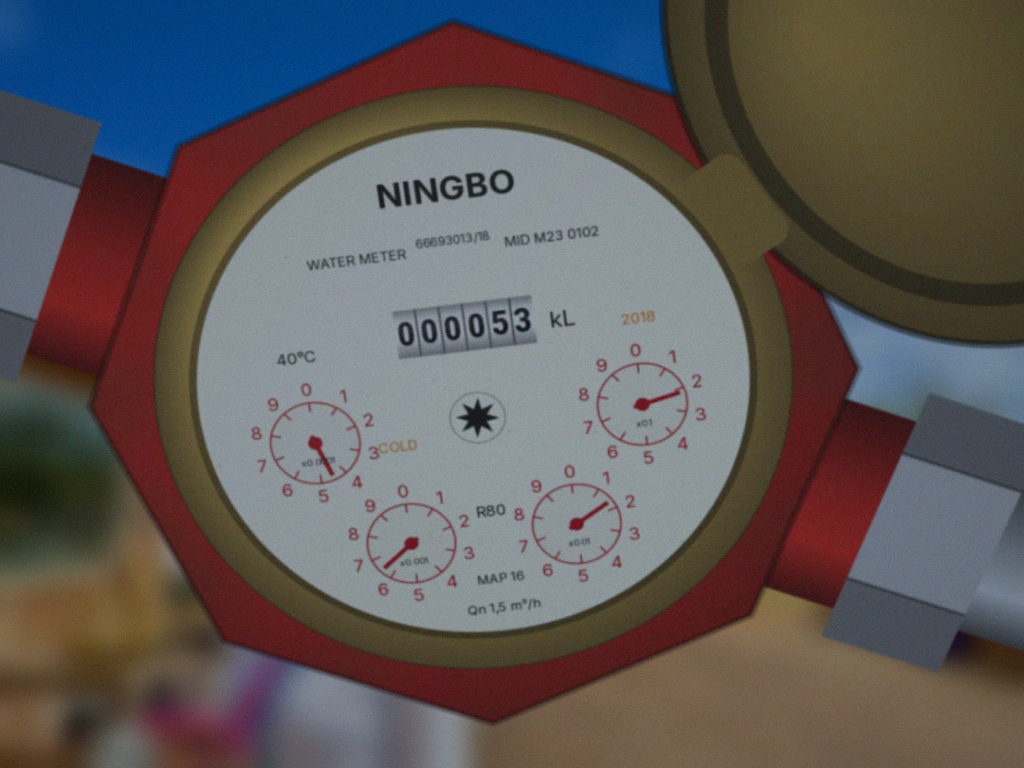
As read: value=53.2164 unit=kL
